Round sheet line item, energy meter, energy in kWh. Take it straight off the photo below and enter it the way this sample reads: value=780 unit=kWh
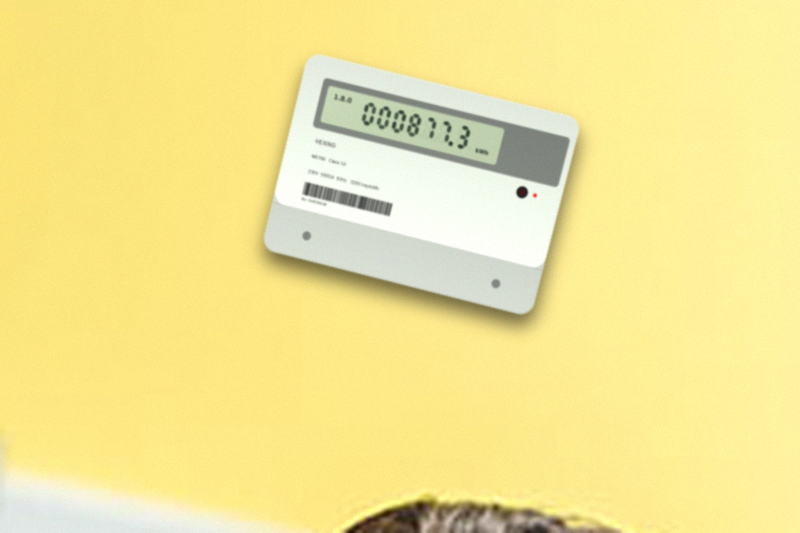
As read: value=877.3 unit=kWh
